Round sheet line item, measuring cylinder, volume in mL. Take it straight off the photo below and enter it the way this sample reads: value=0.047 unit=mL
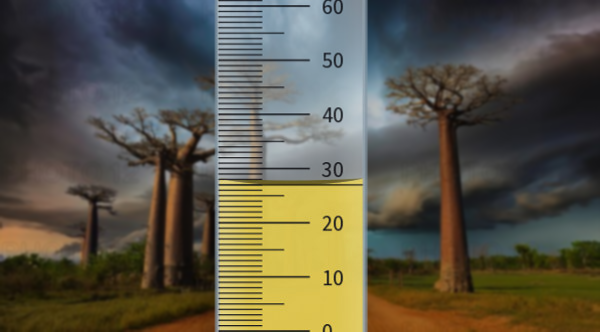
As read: value=27 unit=mL
